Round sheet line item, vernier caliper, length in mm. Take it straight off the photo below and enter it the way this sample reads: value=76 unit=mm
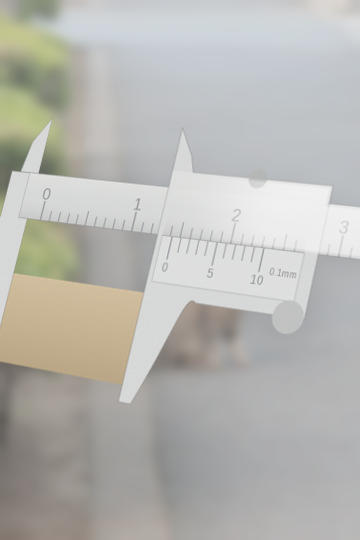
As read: value=14.2 unit=mm
